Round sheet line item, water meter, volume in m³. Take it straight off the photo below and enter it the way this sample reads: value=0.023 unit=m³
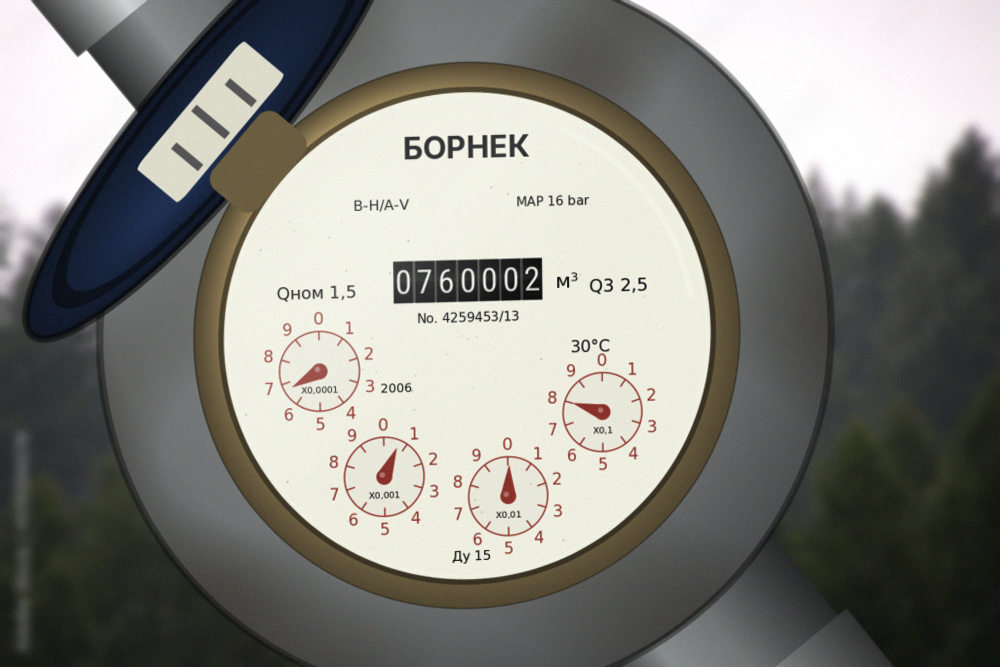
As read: value=760002.8006 unit=m³
